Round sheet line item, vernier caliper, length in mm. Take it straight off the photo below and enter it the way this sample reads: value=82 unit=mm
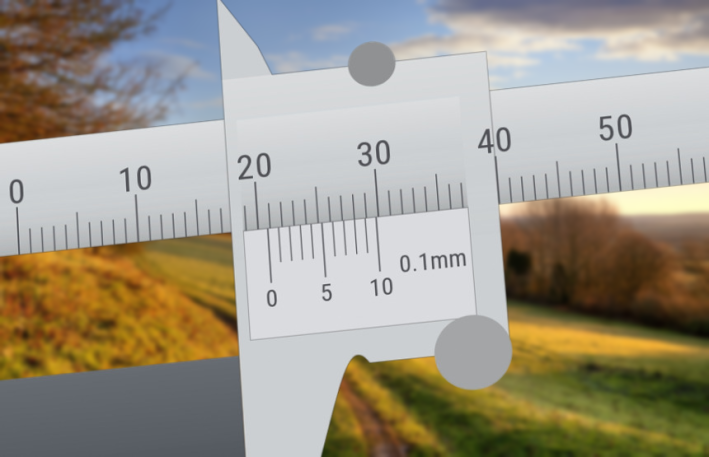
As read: value=20.8 unit=mm
